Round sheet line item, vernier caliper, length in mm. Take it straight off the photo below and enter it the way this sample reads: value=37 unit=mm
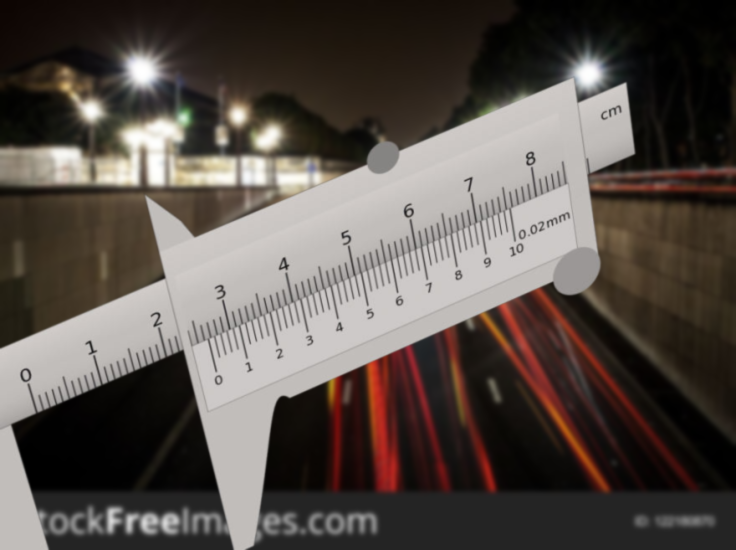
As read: value=26.6 unit=mm
